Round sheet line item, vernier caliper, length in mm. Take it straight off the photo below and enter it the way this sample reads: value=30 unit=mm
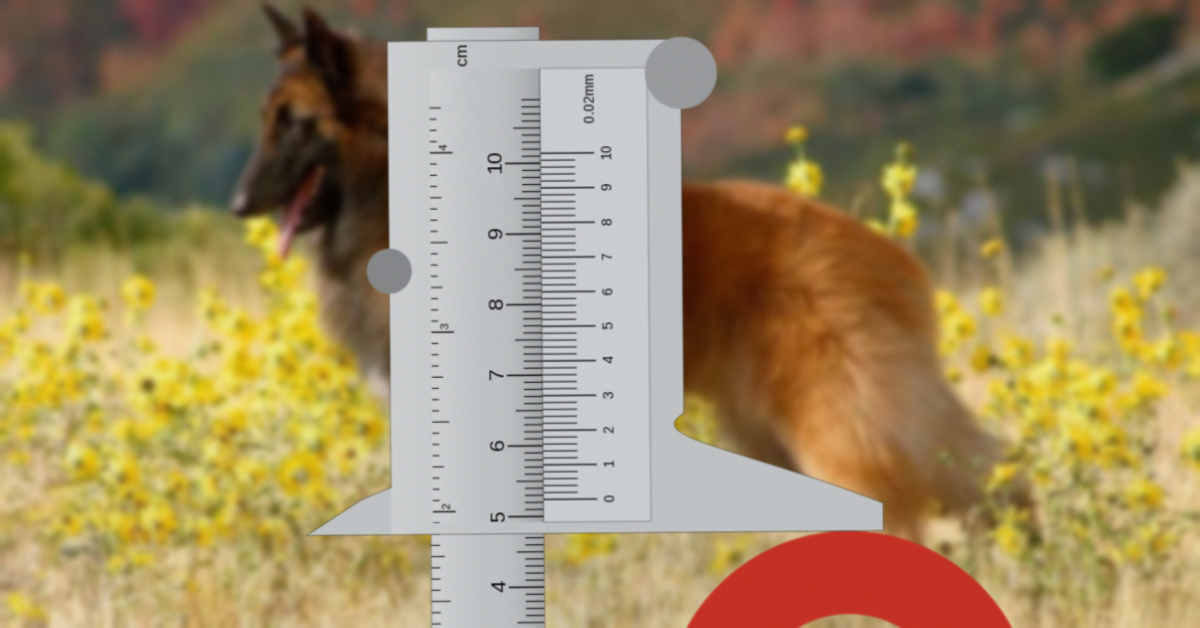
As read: value=52.4 unit=mm
